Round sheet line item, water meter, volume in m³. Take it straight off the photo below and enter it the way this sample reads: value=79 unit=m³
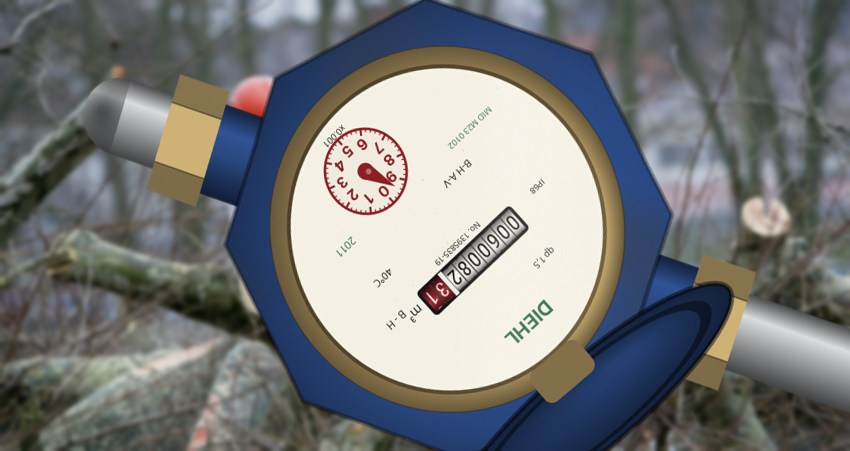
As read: value=60082.309 unit=m³
